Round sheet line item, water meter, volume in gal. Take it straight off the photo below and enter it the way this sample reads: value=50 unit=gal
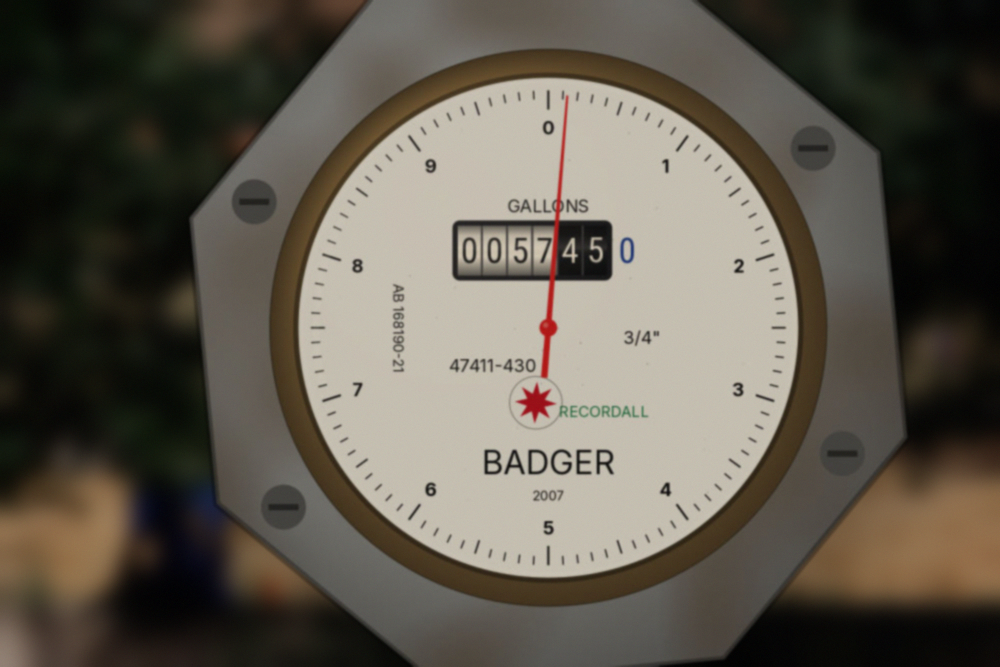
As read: value=57450.1 unit=gal
